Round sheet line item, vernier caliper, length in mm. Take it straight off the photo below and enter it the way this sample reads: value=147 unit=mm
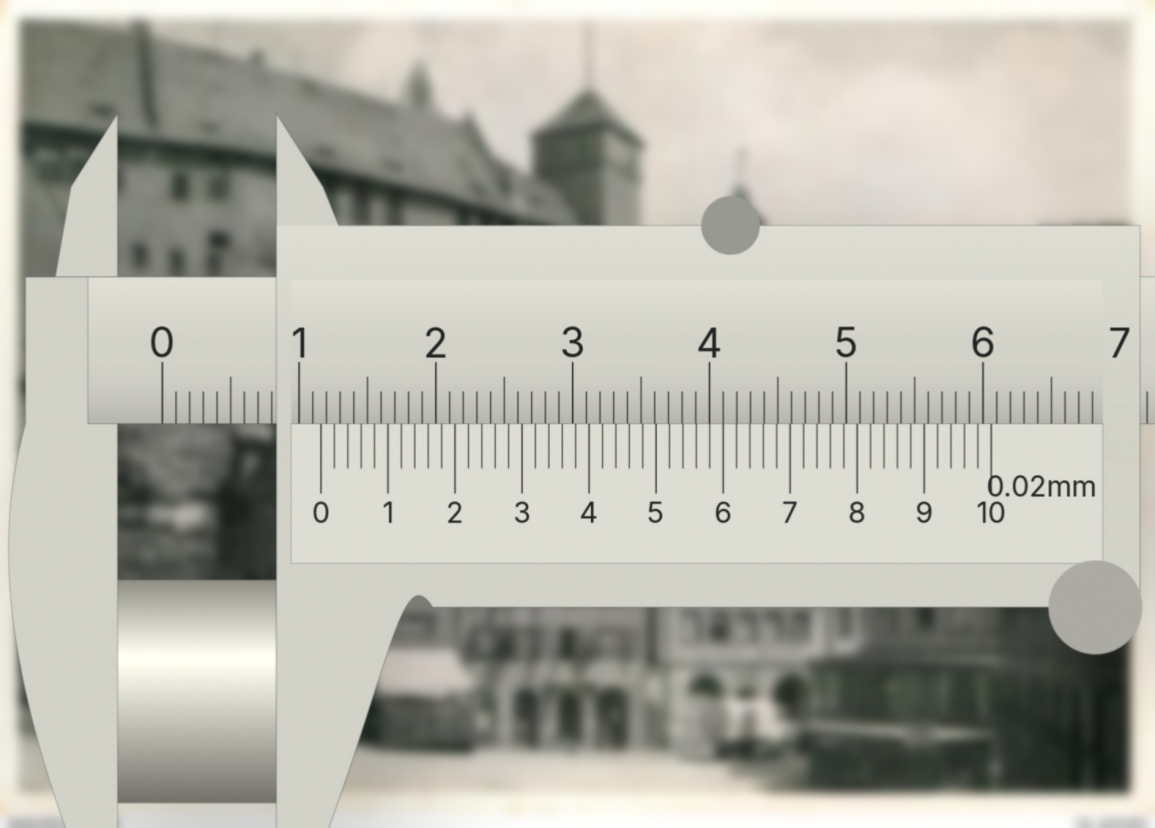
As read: value=11.6 unit=mm
